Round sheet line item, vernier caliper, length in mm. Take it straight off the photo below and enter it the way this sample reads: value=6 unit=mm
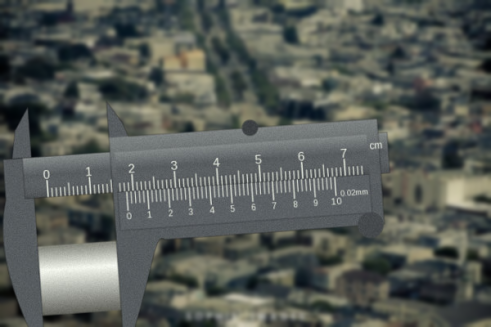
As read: value=18.5 unit=mm
